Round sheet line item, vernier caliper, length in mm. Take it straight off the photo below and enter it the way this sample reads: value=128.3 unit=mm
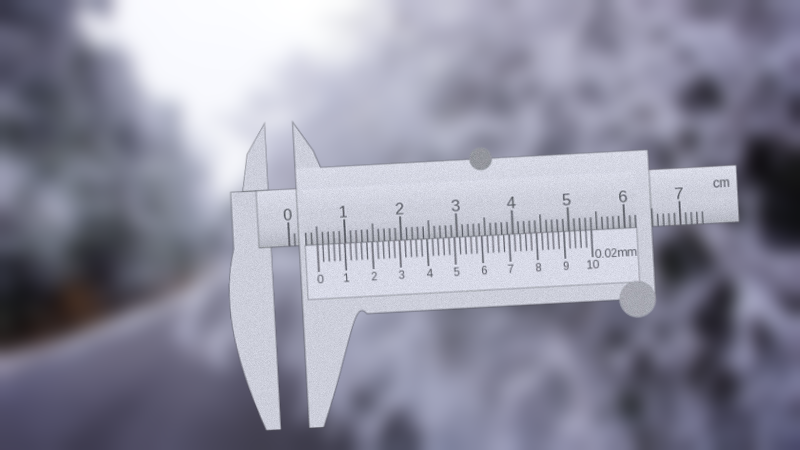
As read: value=5.0 unit=mm
